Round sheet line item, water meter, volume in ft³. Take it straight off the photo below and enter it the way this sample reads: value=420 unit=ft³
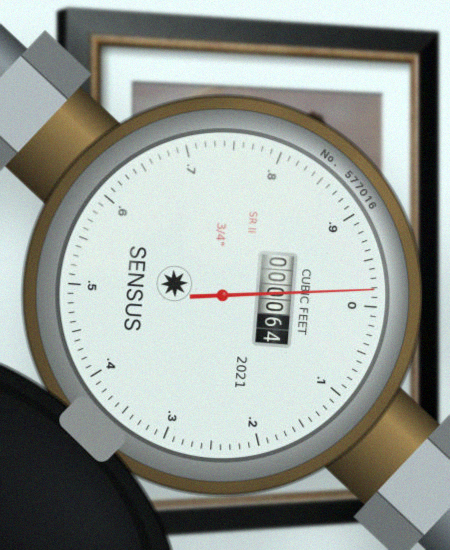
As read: value=63.98 unit=ft³
